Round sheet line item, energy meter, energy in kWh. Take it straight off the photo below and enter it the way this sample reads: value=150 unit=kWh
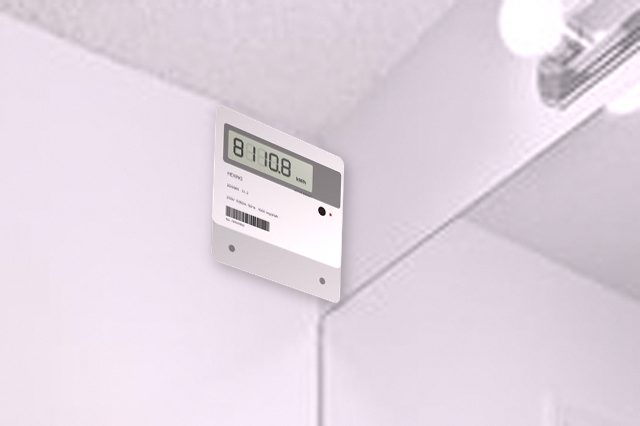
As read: value=8110.8 unit=kWh
